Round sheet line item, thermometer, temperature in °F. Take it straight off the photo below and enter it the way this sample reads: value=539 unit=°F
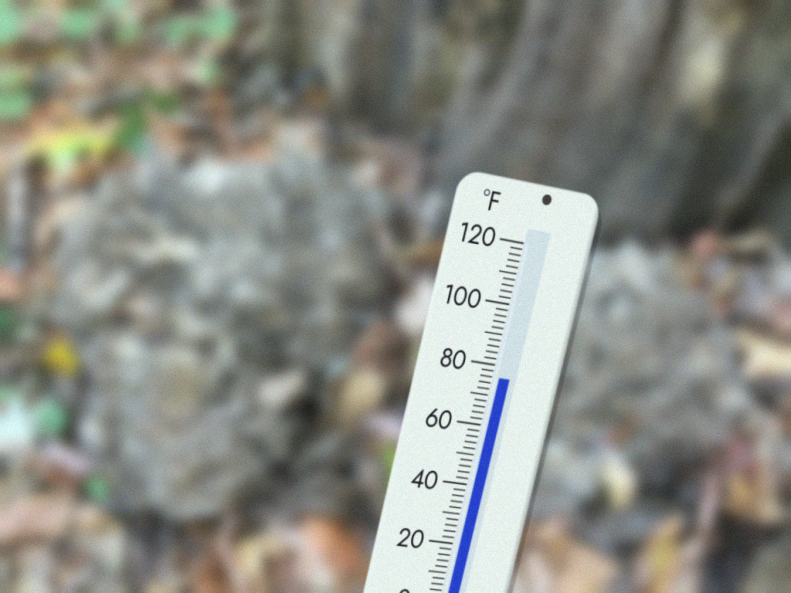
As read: value=76 unit=°F
